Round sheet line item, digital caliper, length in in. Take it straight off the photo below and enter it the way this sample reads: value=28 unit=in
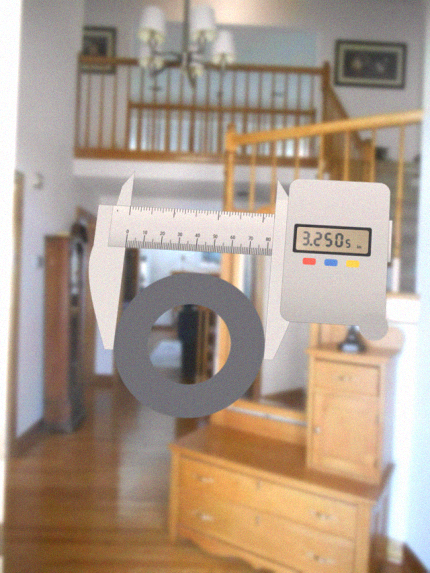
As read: value=3.2505 unit=in
